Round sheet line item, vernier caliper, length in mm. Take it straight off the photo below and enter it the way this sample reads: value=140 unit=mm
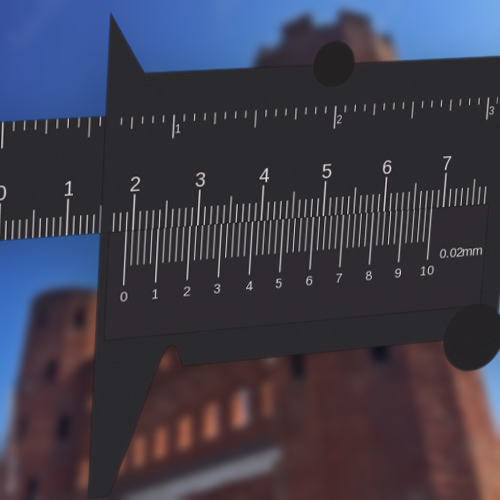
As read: value=19.0 unit=mm
